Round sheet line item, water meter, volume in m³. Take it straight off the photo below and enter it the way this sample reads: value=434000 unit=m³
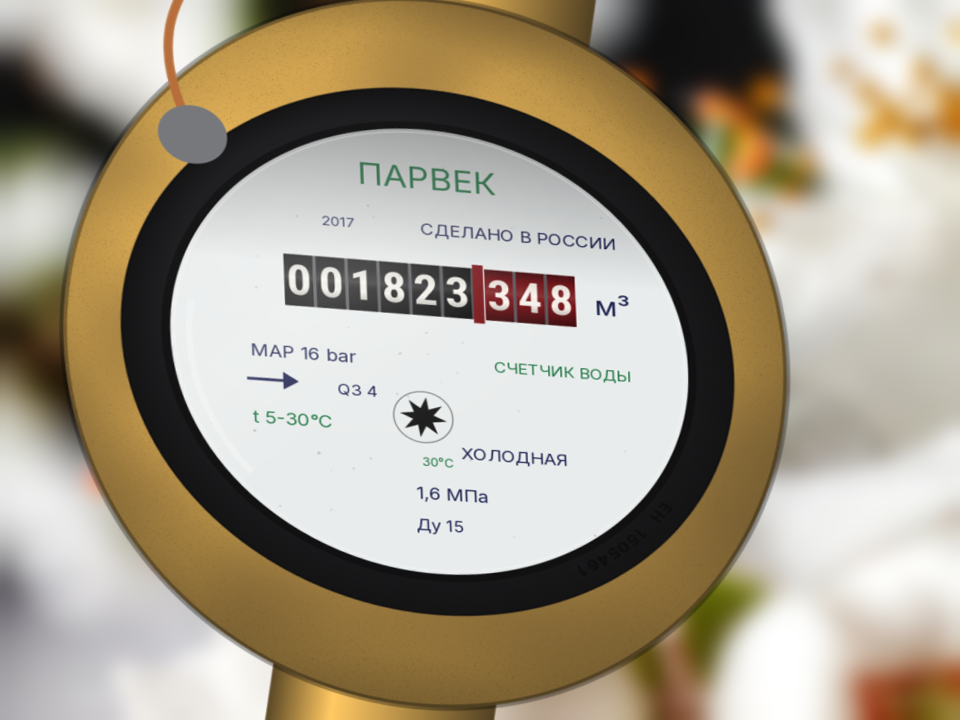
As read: value=1823.348 unit=m³
